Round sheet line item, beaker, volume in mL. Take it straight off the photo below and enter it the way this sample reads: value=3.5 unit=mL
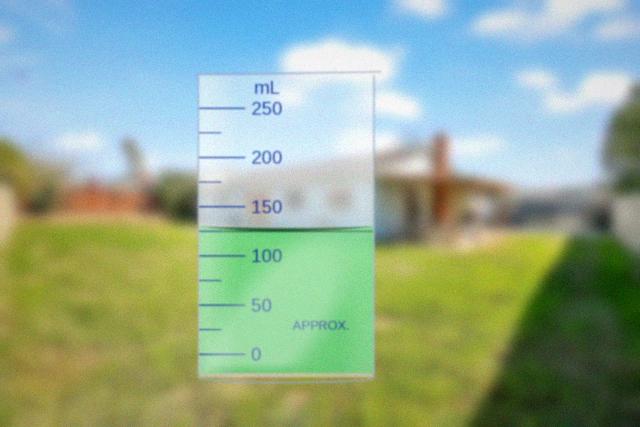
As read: value=125 unit=mL
